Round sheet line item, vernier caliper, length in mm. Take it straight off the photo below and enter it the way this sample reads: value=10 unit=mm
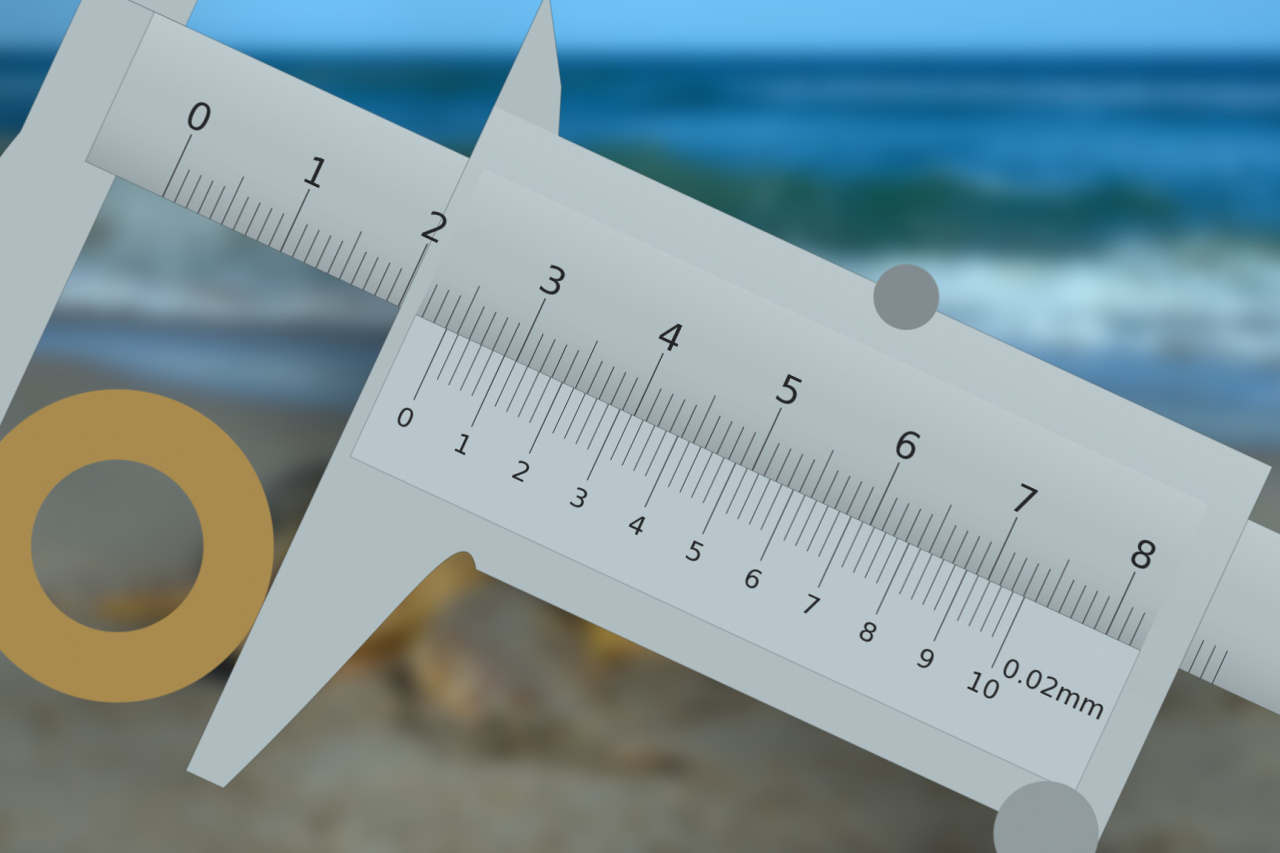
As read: value=24.1 unit=mm
